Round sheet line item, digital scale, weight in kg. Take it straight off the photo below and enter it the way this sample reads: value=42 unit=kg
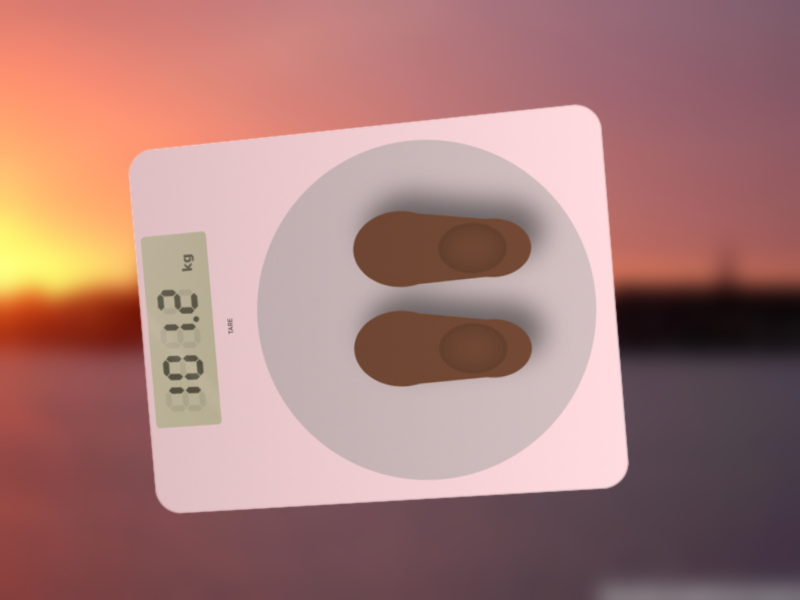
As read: value=101.2 unit=kg
